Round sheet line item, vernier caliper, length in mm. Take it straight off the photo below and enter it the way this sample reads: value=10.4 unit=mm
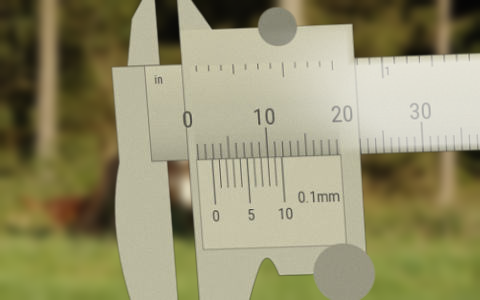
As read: value=2.8 unit=mm
